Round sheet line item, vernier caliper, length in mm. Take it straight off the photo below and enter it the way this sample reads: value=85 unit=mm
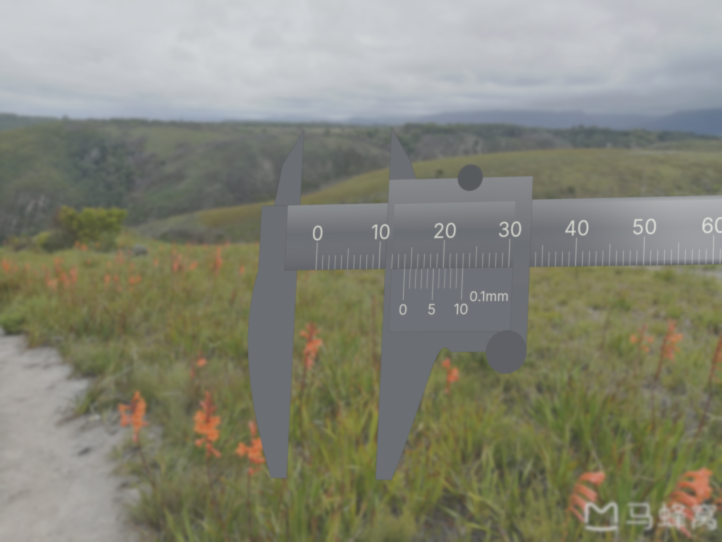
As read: value=14.0 unit=mm
